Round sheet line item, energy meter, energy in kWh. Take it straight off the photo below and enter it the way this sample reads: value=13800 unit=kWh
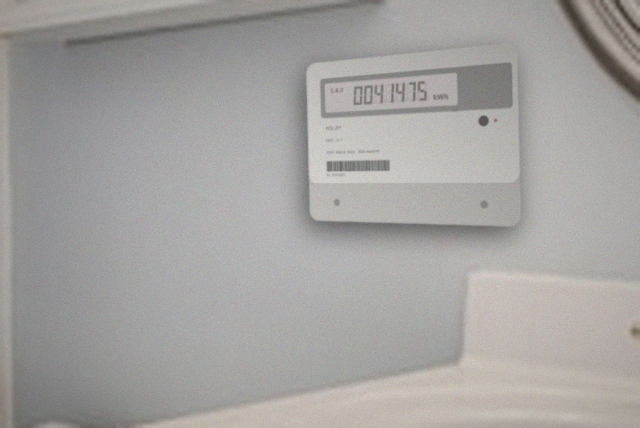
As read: value=41475 unit=kWh
